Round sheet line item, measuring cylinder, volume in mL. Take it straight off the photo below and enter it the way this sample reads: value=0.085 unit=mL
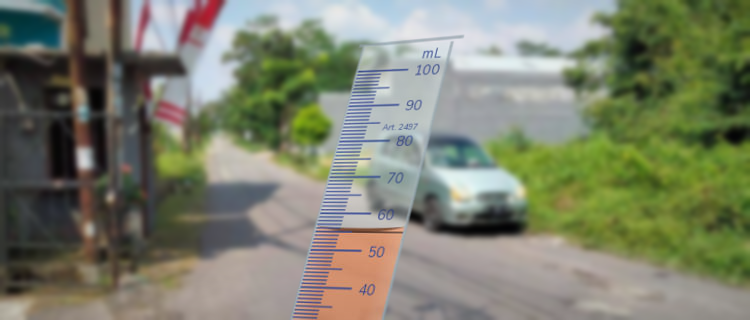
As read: value=55 unit=mL
